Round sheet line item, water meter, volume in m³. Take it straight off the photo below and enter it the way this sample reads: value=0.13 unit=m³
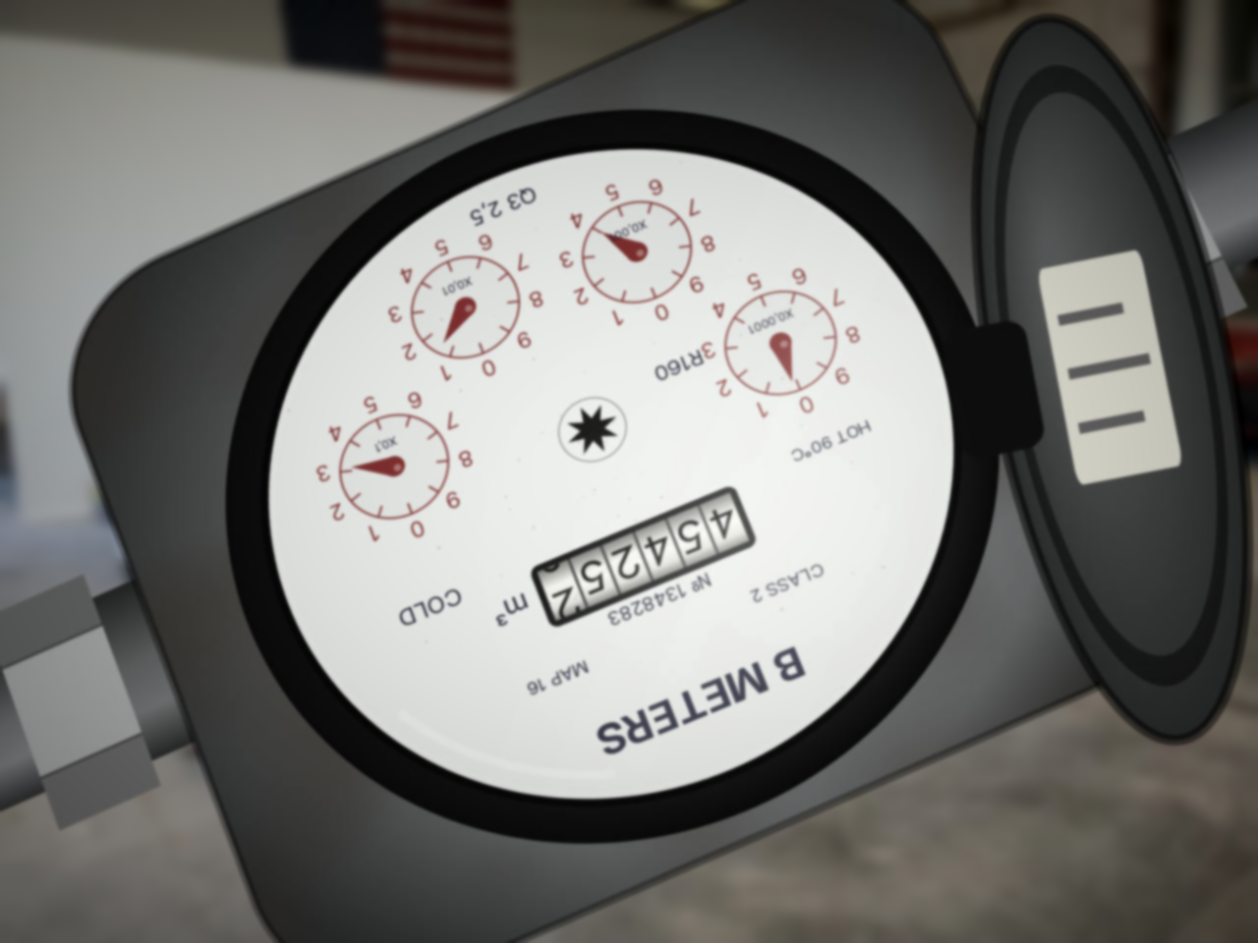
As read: value=454252.3140 unit=m³
